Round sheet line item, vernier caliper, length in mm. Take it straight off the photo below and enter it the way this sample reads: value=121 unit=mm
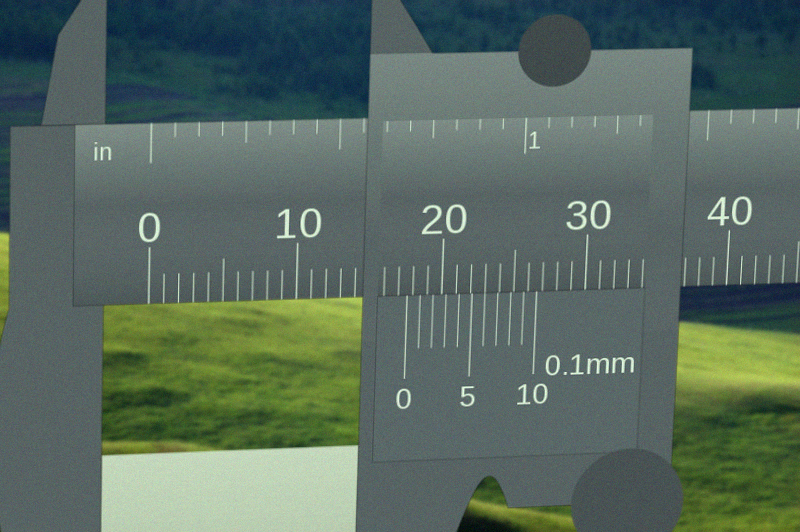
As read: value=17.6 unit=mm
